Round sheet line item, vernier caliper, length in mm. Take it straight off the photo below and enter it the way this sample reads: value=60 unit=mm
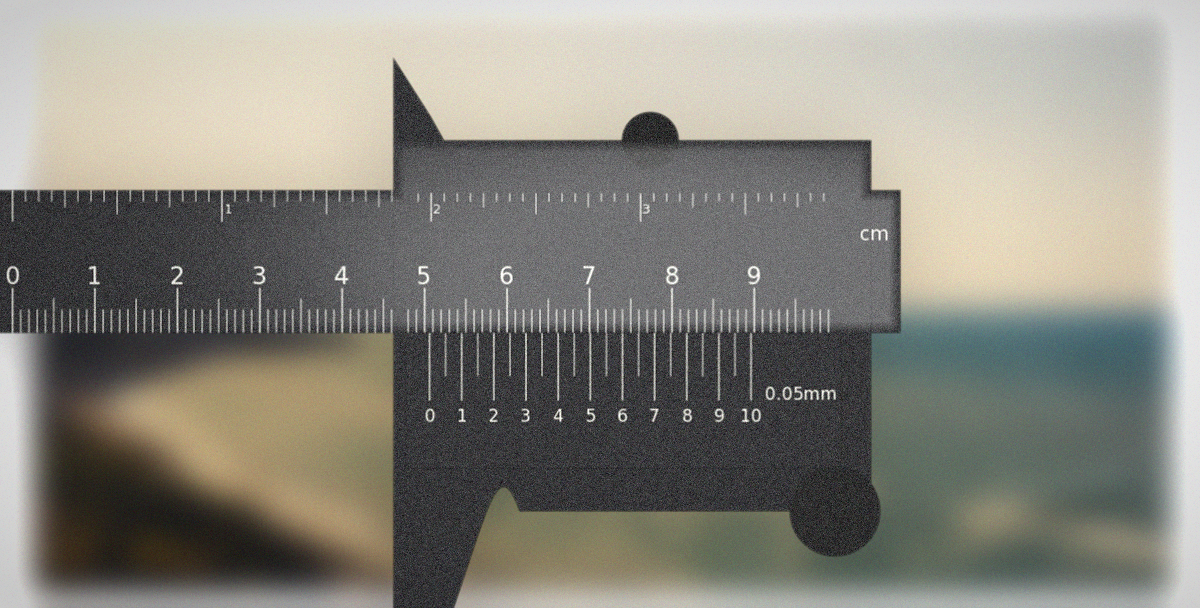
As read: value=50.6 unit=mm
